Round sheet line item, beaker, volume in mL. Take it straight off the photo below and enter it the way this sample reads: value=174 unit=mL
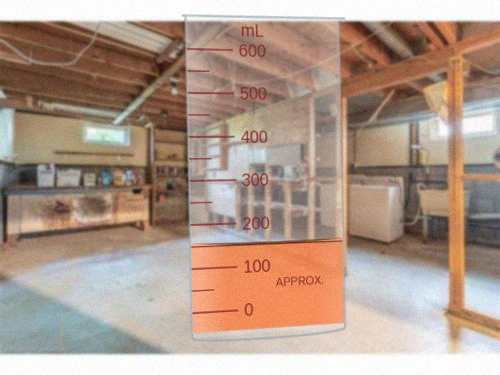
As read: value=150 unit=mL
